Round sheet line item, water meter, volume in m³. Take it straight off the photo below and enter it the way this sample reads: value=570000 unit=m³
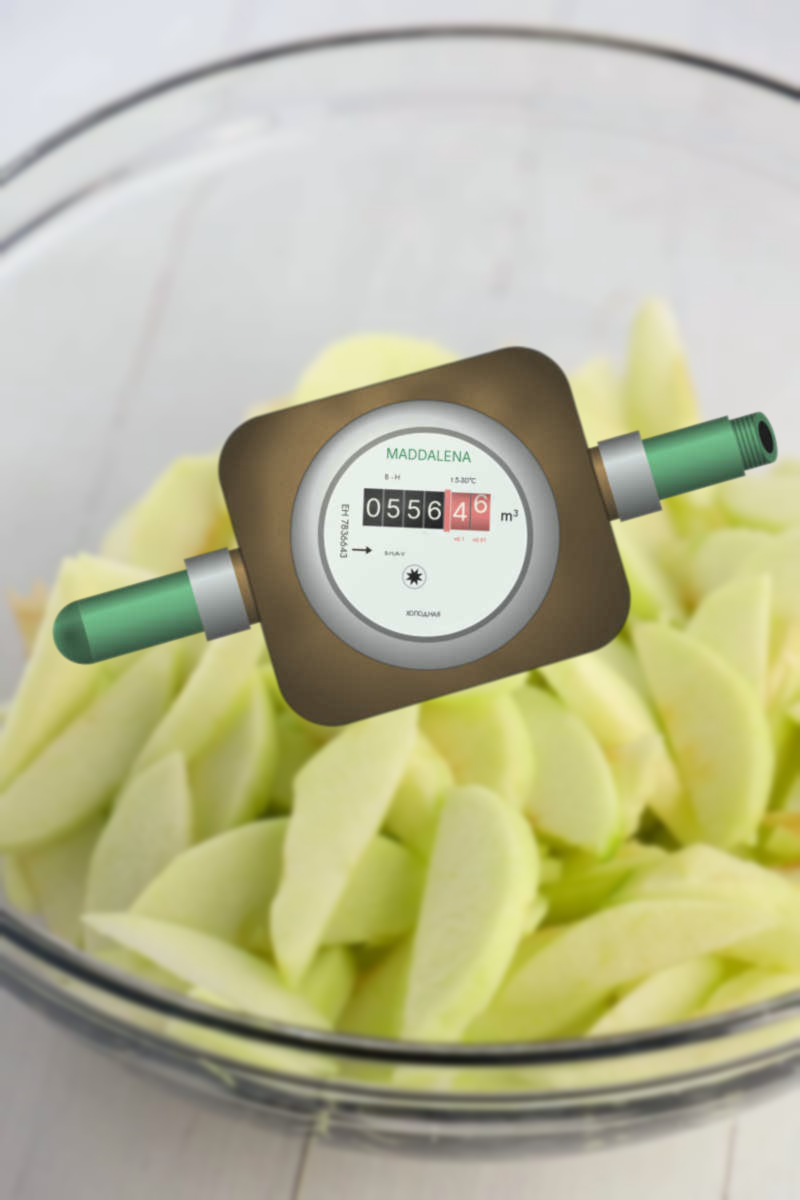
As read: value=556.46 unit=m³
